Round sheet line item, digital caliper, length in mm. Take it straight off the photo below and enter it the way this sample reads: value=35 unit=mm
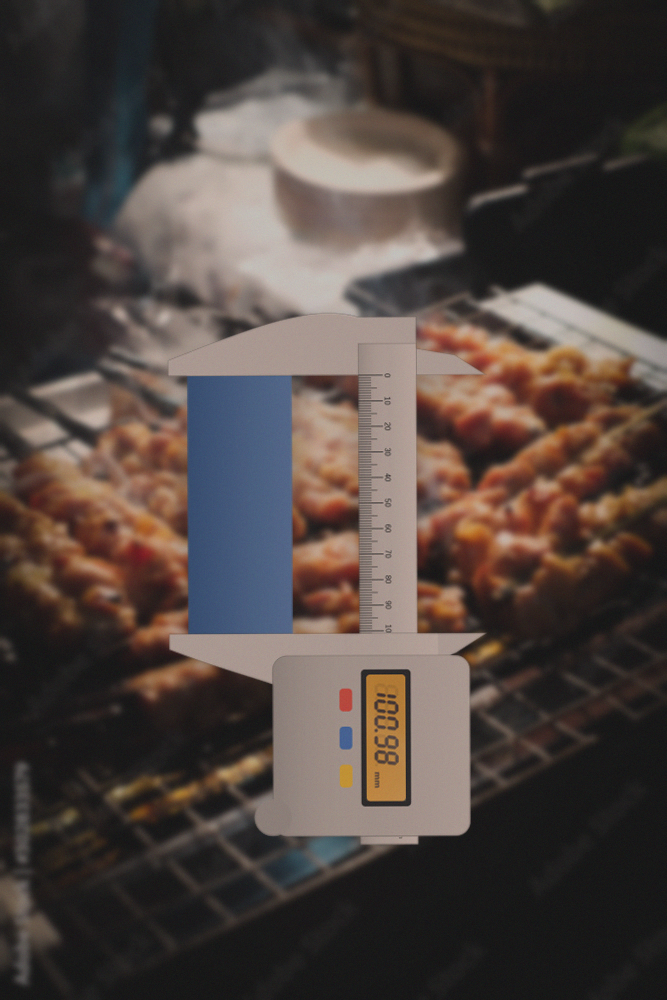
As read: value=100.98 unit=mm
